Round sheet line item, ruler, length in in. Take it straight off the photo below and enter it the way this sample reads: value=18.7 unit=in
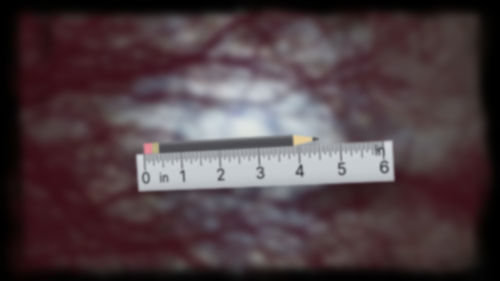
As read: value=4.5 unit=in
